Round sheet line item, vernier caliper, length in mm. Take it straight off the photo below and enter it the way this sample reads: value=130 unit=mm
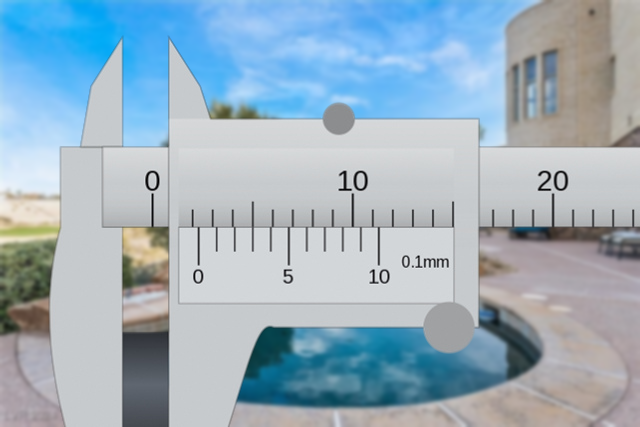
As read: value=2.3 unit=mm
